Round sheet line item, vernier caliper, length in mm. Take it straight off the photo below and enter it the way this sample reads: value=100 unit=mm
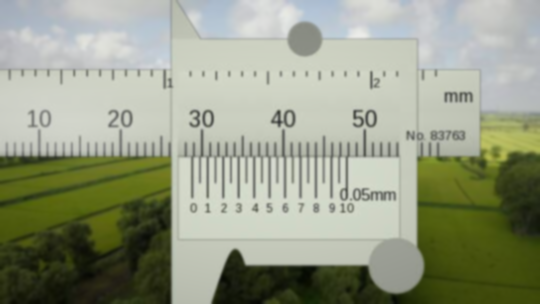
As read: value=28.8 unit=mm
